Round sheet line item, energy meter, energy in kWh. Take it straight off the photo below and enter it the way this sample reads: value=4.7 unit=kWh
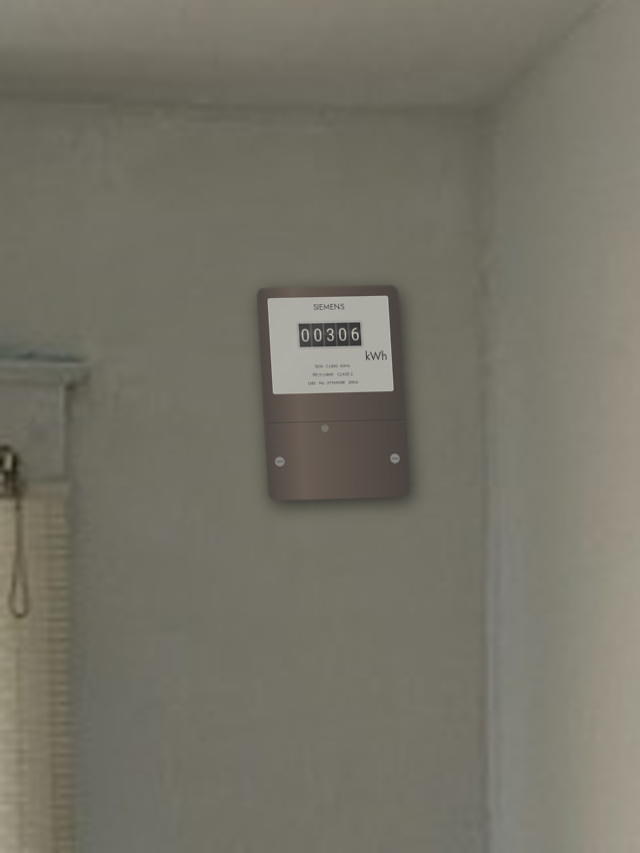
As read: value=306 unit=kWh
